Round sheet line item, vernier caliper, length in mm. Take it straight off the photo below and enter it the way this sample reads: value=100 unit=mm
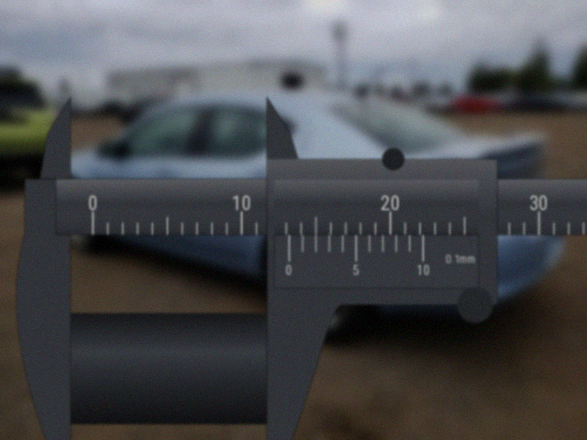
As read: value=13.2 unit=mm
